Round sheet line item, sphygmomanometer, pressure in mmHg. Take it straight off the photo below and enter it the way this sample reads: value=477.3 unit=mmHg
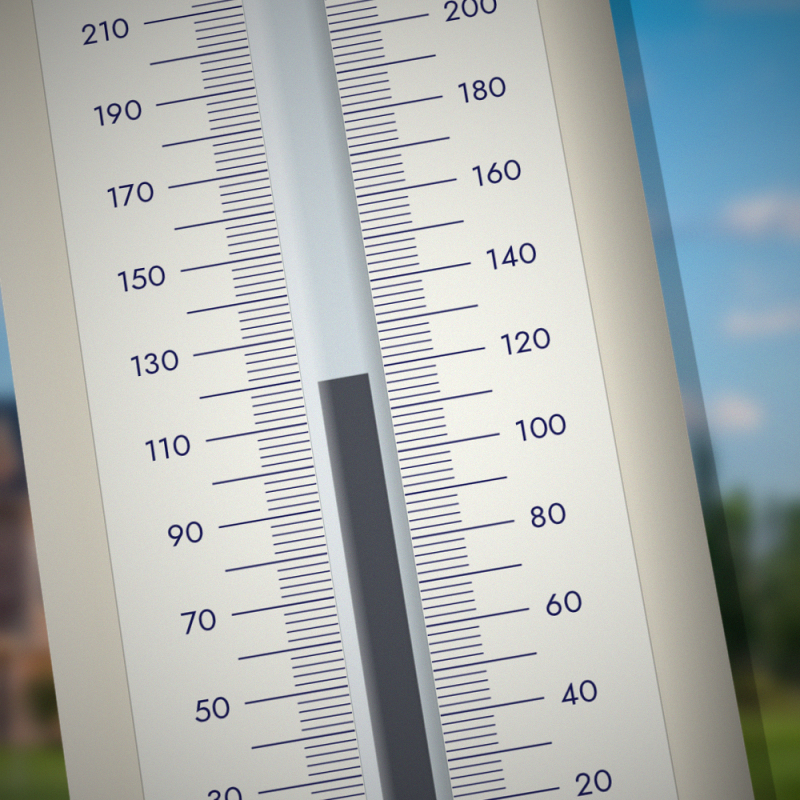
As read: value=119 unit=mmHg
